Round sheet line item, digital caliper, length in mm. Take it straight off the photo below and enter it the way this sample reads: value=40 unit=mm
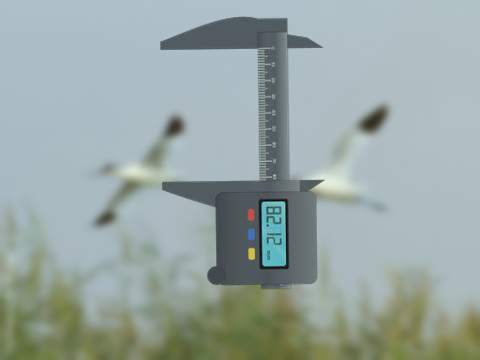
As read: value=82.12 unit=mm
